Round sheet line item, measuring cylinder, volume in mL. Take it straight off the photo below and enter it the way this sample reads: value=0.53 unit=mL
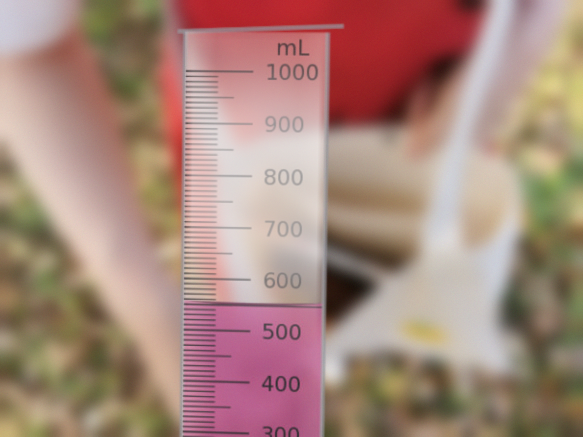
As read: value=550 unit=mL
